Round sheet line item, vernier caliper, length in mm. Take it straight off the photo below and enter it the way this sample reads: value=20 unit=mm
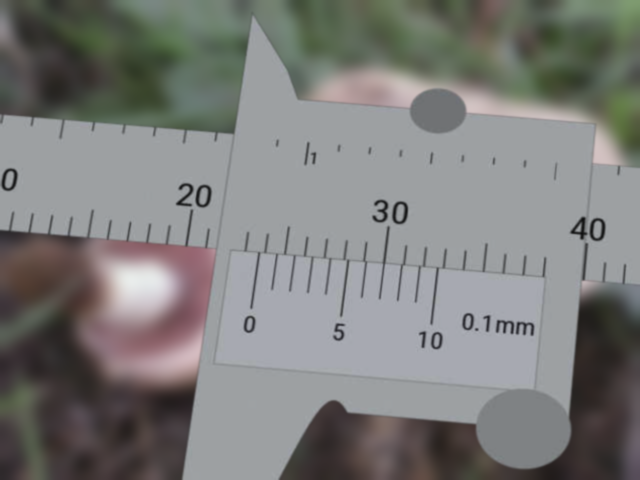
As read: value=23.7 unit=mm
